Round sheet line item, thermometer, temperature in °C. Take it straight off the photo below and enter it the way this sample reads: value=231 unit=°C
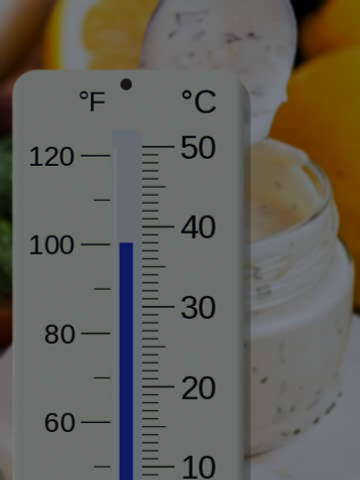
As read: value=38 unit=°C
